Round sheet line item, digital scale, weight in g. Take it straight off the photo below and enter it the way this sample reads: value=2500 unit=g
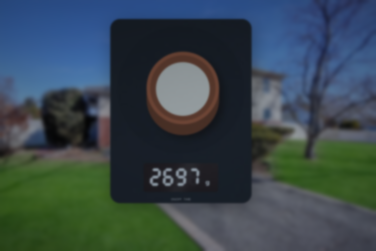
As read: value=2697 unit=g
